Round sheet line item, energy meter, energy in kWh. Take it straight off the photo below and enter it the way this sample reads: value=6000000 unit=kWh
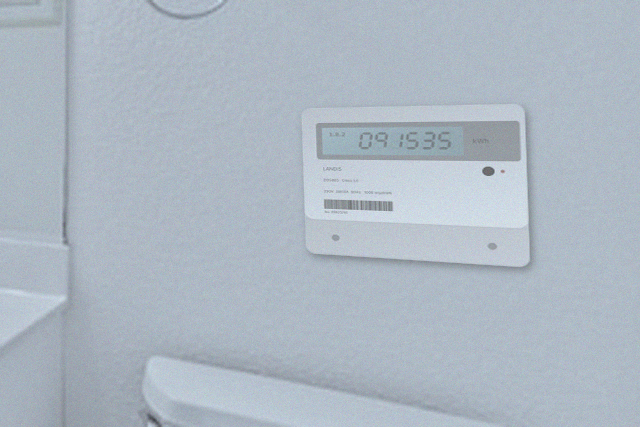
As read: value=91535 unit=kWh
